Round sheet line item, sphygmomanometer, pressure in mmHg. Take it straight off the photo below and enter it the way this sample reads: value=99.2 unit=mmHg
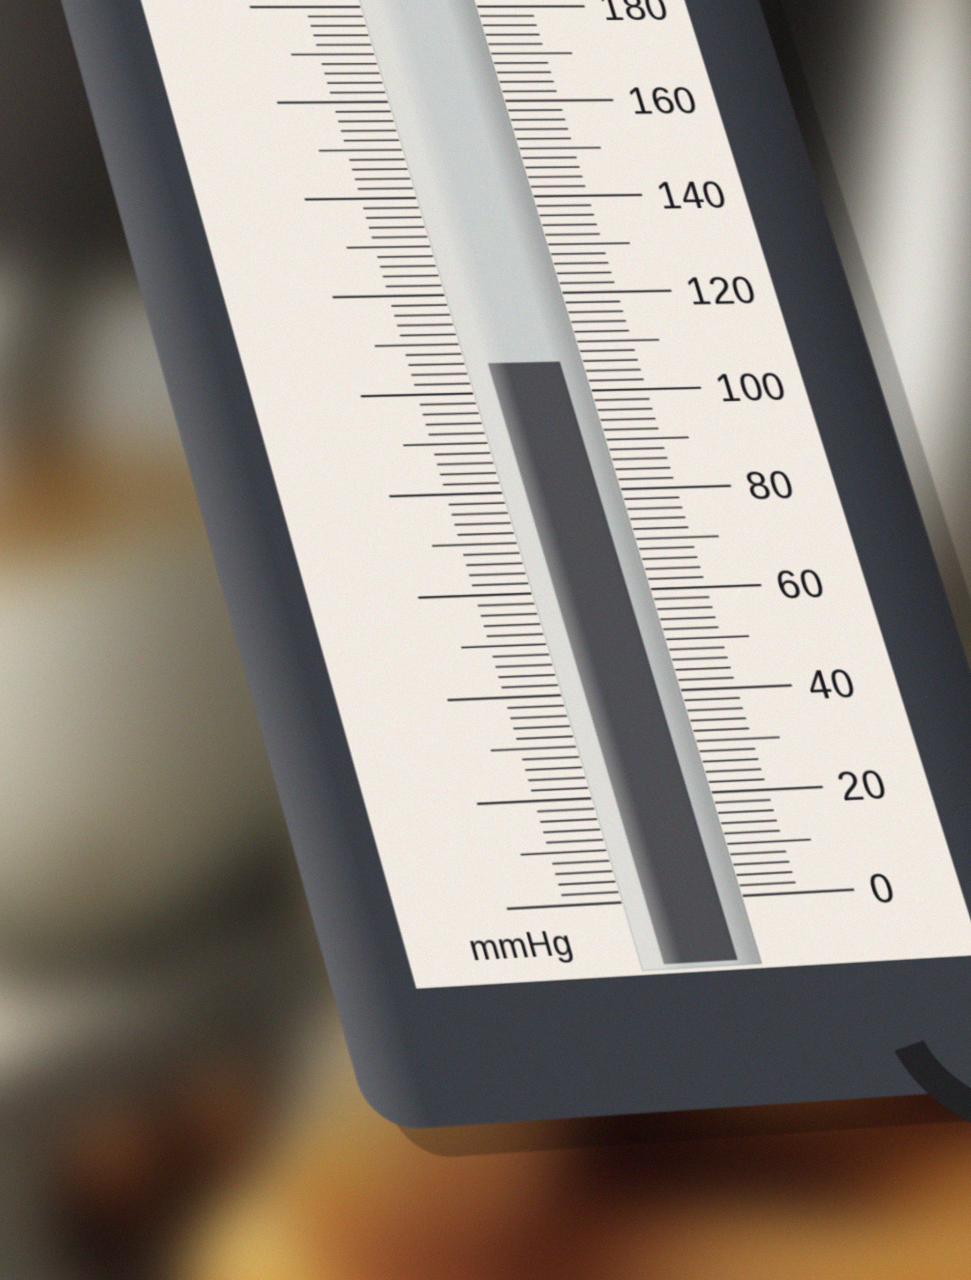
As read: value=106 unit=mmHg
